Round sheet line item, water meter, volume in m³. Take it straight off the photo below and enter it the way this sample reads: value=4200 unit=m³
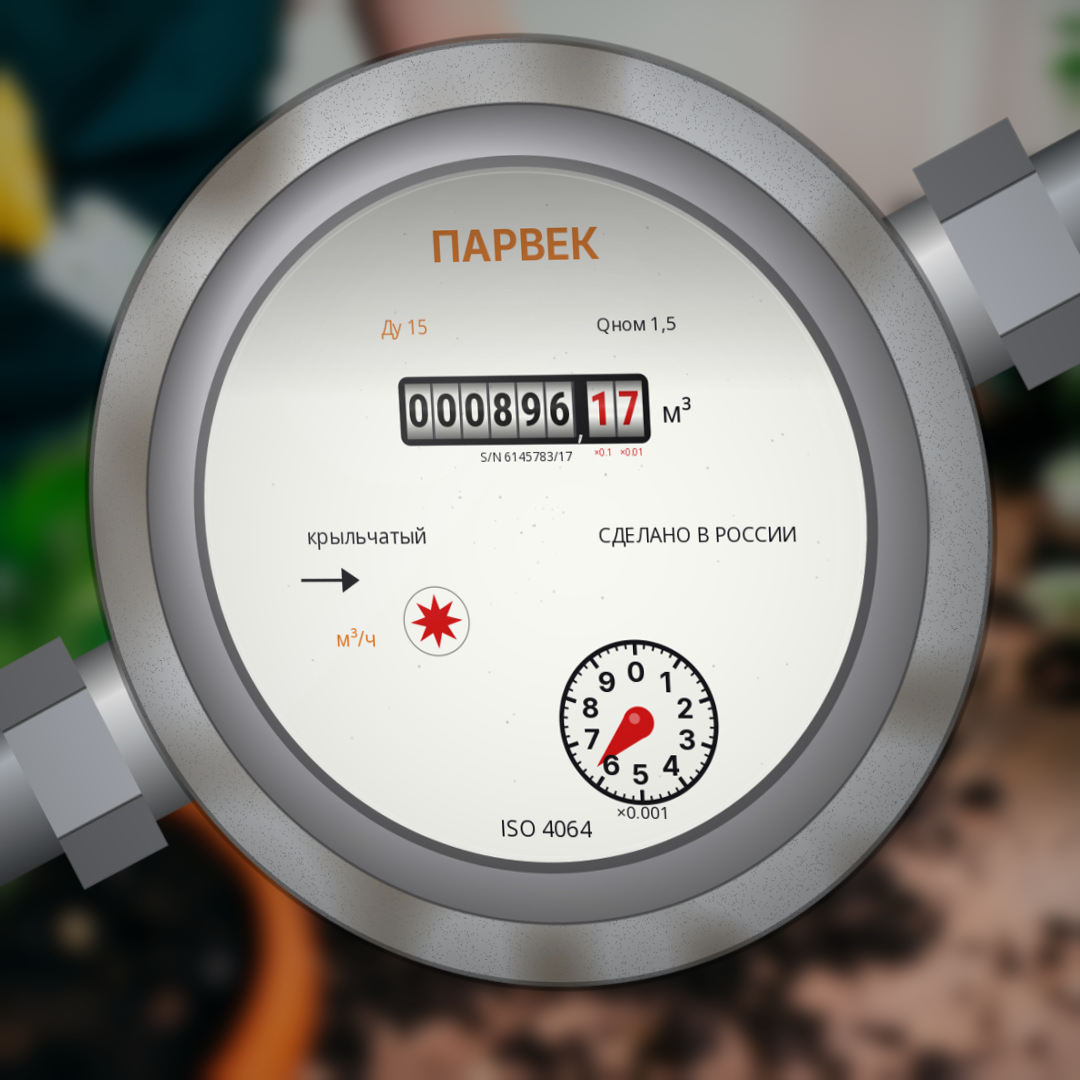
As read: value=896.176 unit=m³
